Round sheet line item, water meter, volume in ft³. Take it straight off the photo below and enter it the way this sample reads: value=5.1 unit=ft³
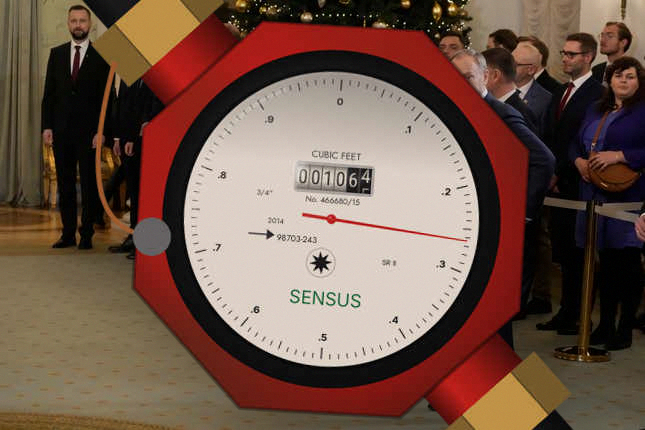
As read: value=1064.26 unit=ft³
